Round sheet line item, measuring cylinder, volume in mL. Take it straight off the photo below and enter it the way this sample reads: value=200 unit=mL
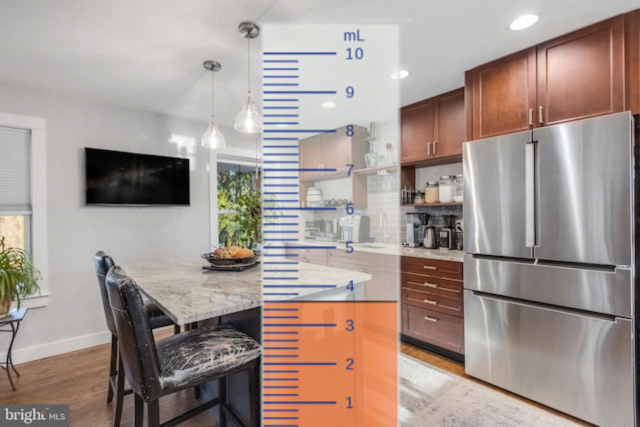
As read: value=3.6 unit=mL
